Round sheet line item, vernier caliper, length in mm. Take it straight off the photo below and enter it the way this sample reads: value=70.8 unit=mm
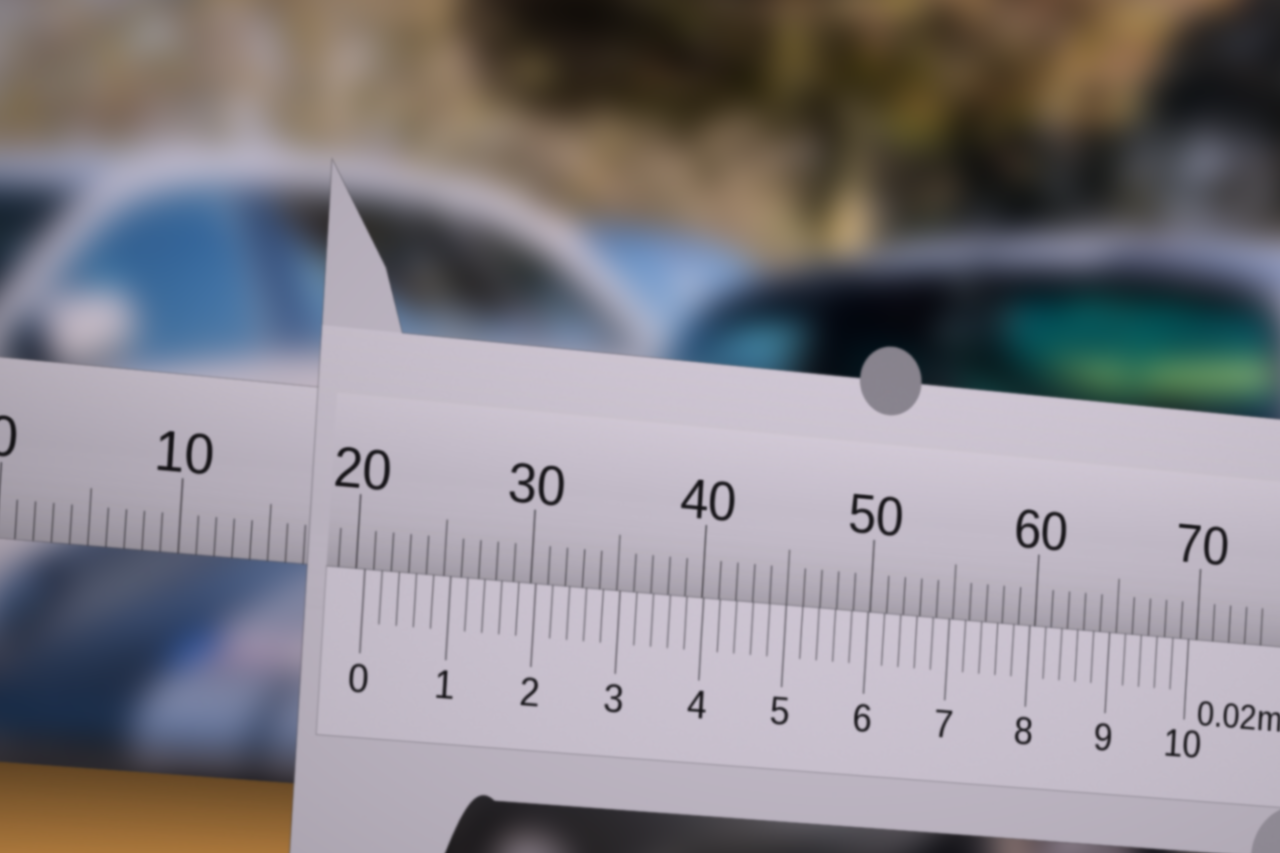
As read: value=20.5 unit=mm
